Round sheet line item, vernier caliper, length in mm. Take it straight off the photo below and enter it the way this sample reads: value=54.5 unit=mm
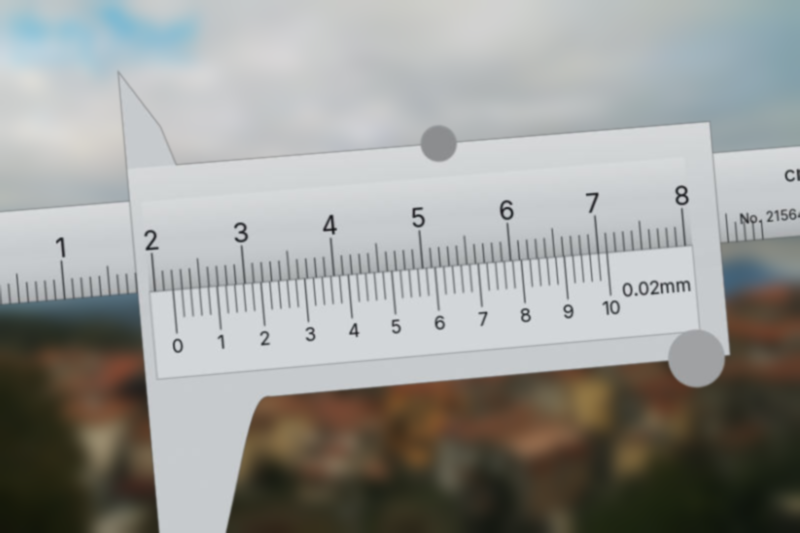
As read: value=22.0 unit=mm
